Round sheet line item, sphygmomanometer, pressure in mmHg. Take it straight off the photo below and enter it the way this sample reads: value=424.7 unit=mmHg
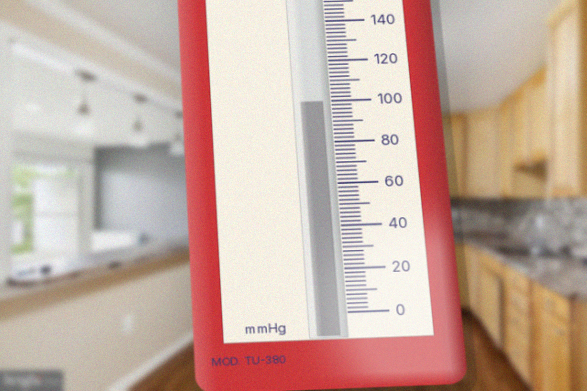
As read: value=100 unit=mmHg
